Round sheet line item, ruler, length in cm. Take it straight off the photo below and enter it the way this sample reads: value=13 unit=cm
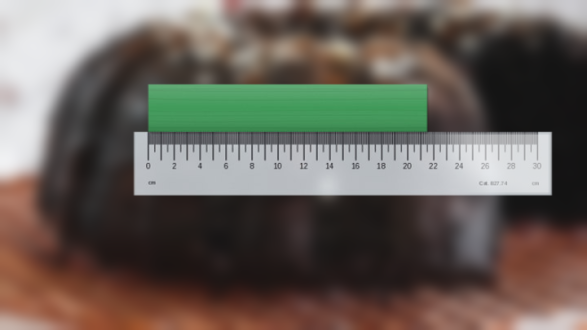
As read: value=21.5 unit=cm
